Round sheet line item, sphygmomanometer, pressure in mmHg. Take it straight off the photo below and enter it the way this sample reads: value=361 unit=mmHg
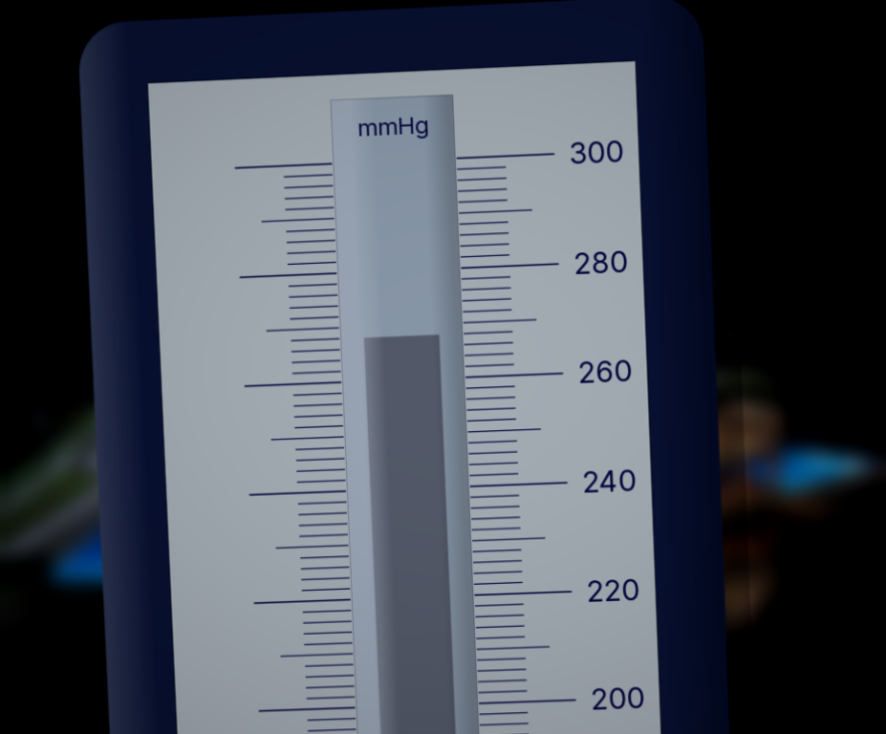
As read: value=268 unit=mmHg
